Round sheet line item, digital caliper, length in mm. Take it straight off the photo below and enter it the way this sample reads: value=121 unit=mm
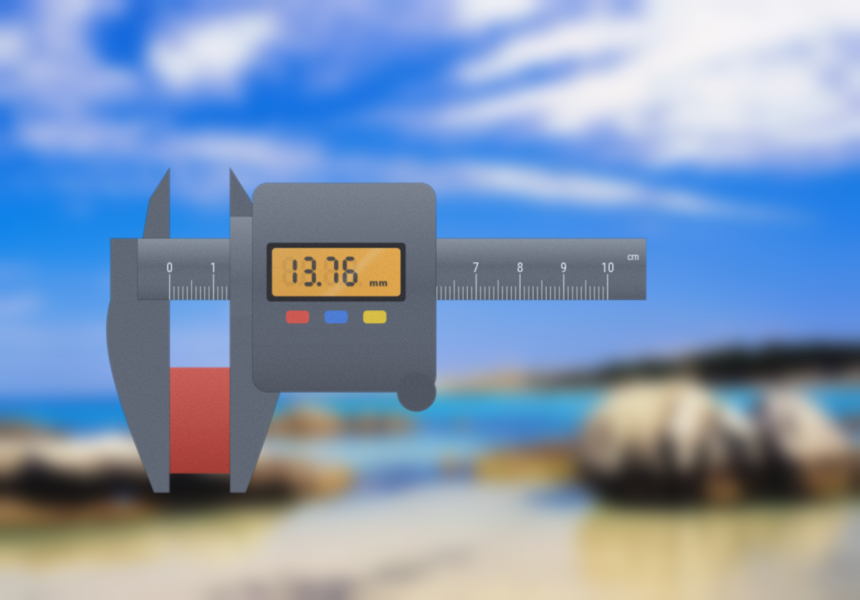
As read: value=13.76 unit=mm
